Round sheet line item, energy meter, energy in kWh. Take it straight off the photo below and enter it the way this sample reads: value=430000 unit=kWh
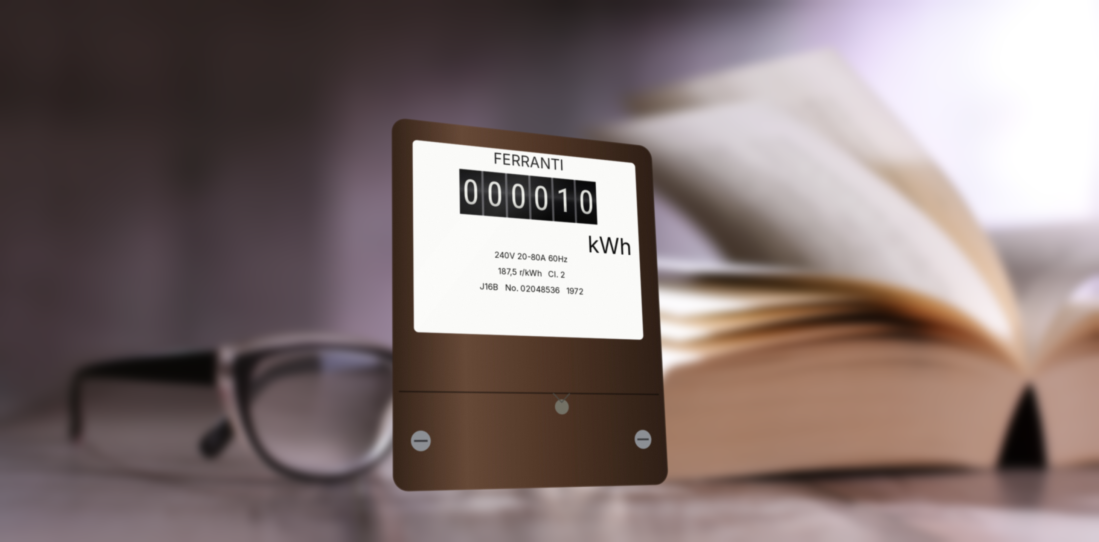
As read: value=10 unit=kWh
